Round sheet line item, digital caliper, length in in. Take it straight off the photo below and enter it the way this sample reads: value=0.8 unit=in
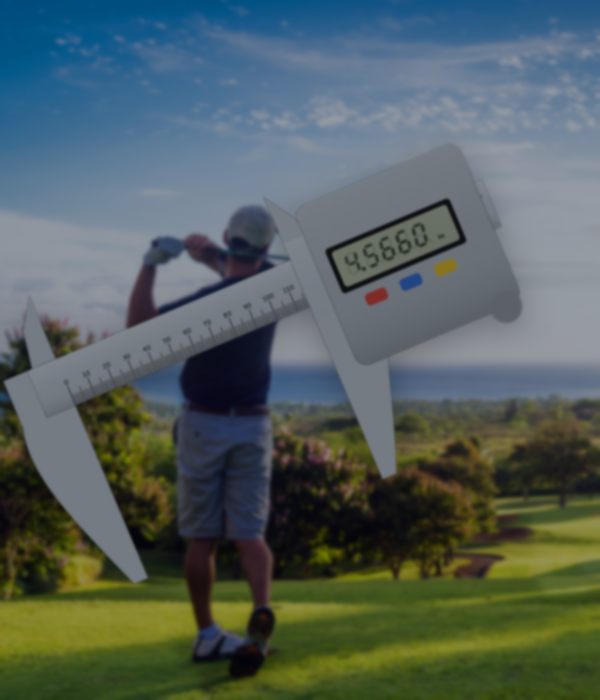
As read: value=4.5660 unit=in
